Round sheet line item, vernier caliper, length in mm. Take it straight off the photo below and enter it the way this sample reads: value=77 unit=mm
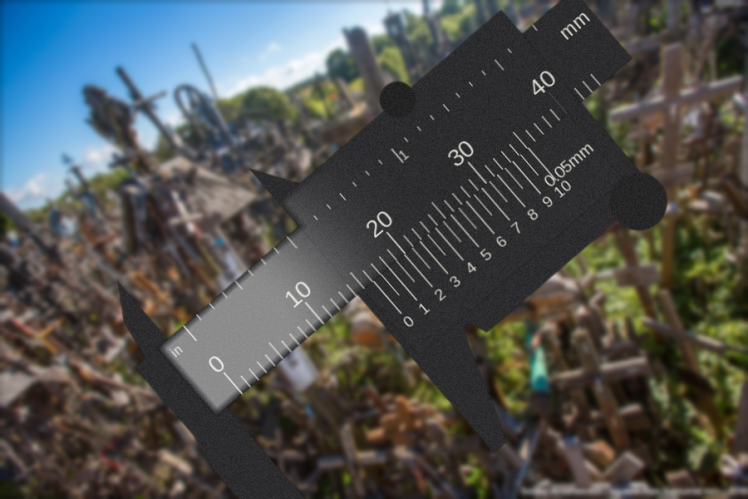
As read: value=16.1 unit=mm
